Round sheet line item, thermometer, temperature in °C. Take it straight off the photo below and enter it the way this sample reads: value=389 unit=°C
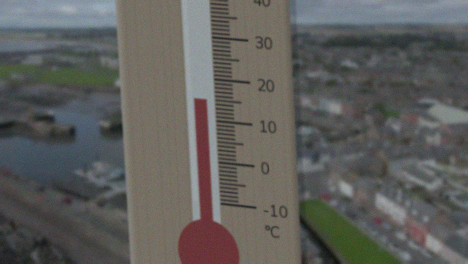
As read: value=15 unit=°C
